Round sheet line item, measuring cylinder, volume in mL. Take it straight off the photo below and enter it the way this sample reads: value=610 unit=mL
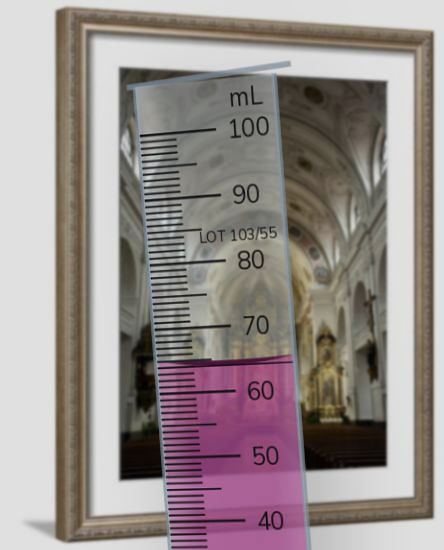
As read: value=64 unit=mL
